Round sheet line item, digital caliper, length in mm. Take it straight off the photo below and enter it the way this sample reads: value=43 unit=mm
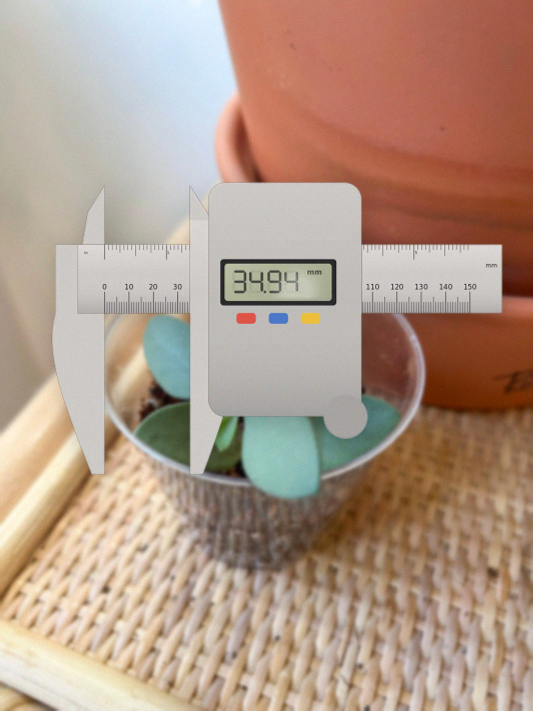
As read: value=34.94 unit=mm
